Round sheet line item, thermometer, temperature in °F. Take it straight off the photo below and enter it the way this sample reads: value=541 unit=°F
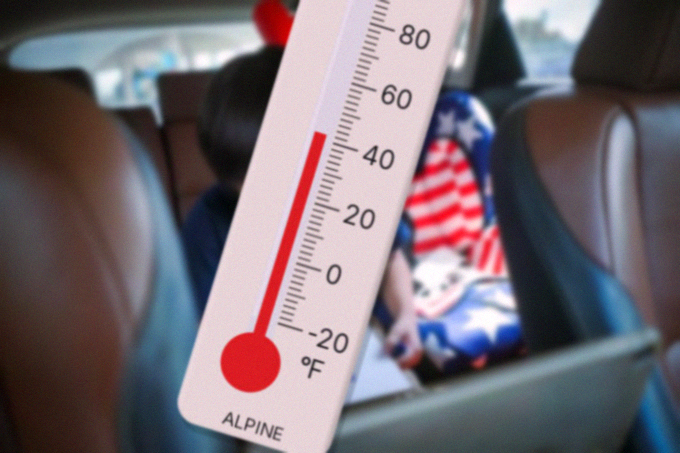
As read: value=42 unit=°F
